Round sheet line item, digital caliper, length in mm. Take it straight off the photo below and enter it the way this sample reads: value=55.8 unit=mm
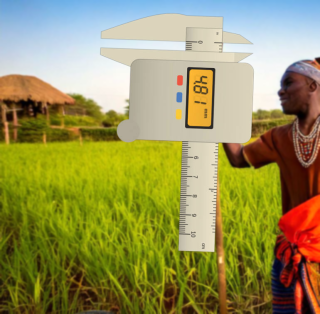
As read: value=4.81 unit=mm
